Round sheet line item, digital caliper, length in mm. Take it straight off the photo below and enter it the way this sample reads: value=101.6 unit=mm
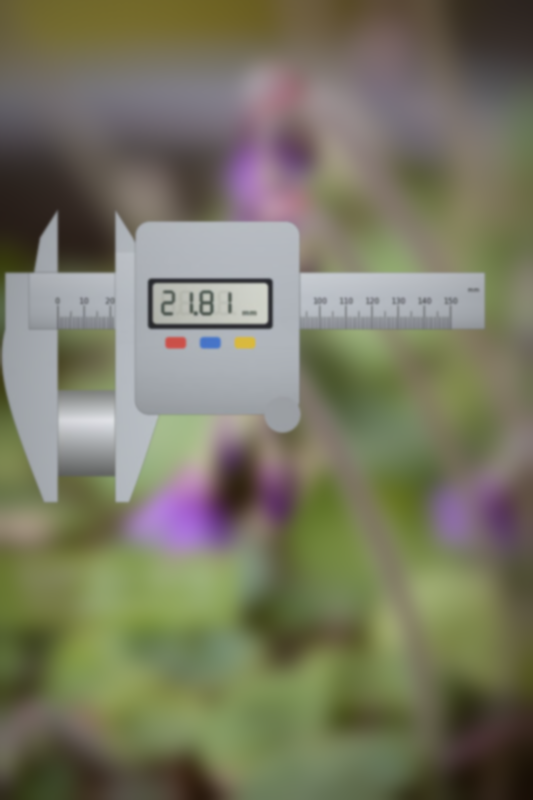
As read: value=21.81 unit=mm
